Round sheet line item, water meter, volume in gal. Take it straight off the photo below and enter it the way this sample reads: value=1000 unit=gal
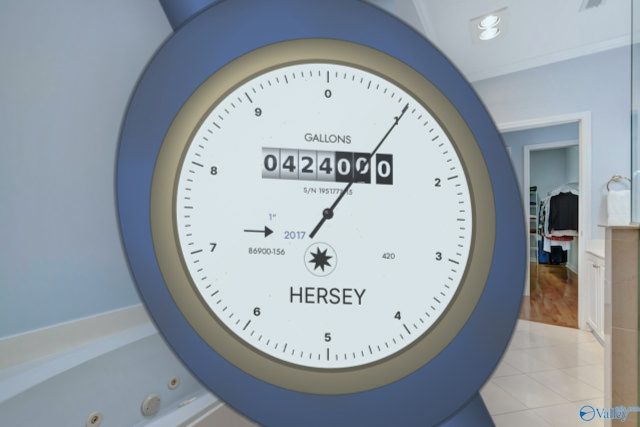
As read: value=424001.0 unit=gal
